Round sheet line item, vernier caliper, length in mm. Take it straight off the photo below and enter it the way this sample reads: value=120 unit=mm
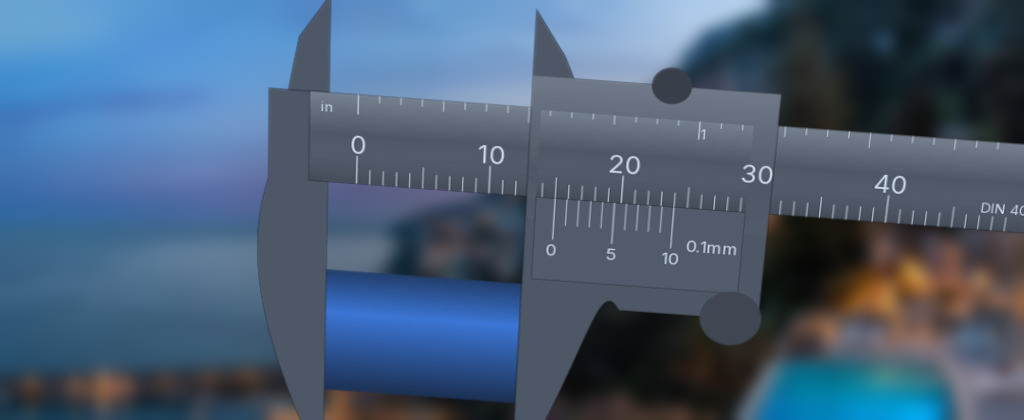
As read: value=15.0 unit=mm
